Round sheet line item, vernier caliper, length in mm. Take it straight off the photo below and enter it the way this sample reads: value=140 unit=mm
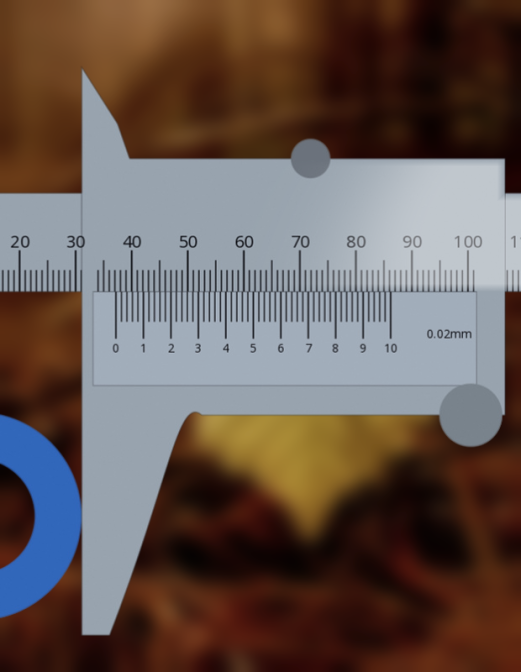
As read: value=37.2 unit=mm
